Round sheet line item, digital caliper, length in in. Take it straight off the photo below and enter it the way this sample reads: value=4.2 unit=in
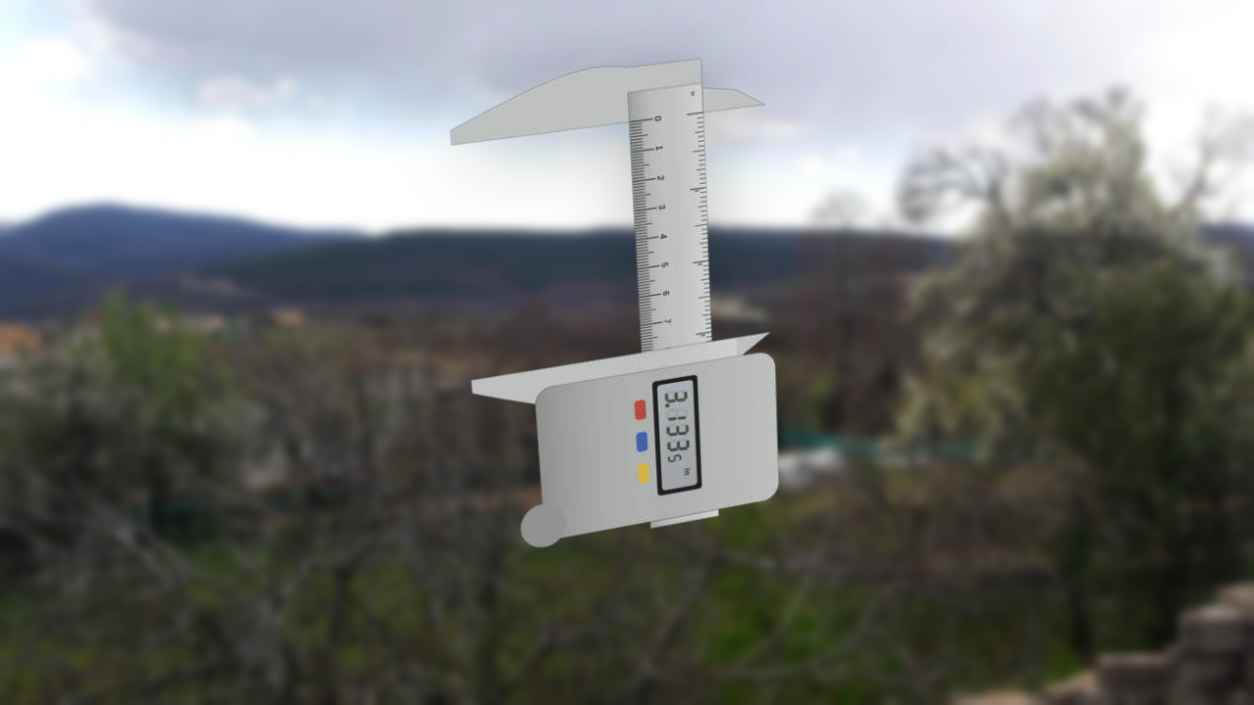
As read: value=3.1335 unit=in
